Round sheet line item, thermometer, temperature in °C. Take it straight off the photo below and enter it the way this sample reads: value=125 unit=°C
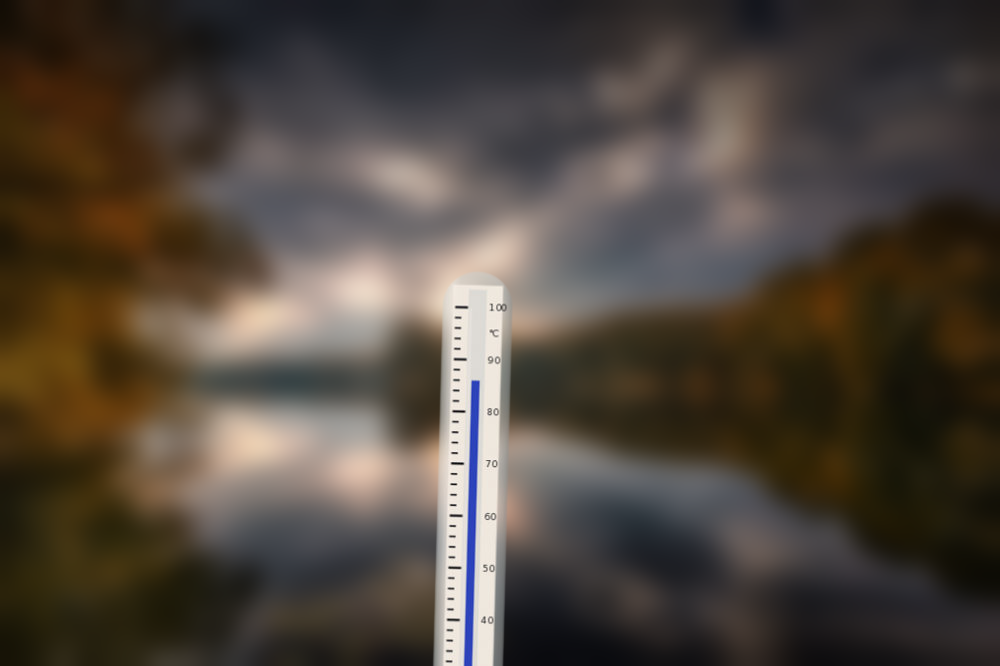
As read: value=86 unit=°C
